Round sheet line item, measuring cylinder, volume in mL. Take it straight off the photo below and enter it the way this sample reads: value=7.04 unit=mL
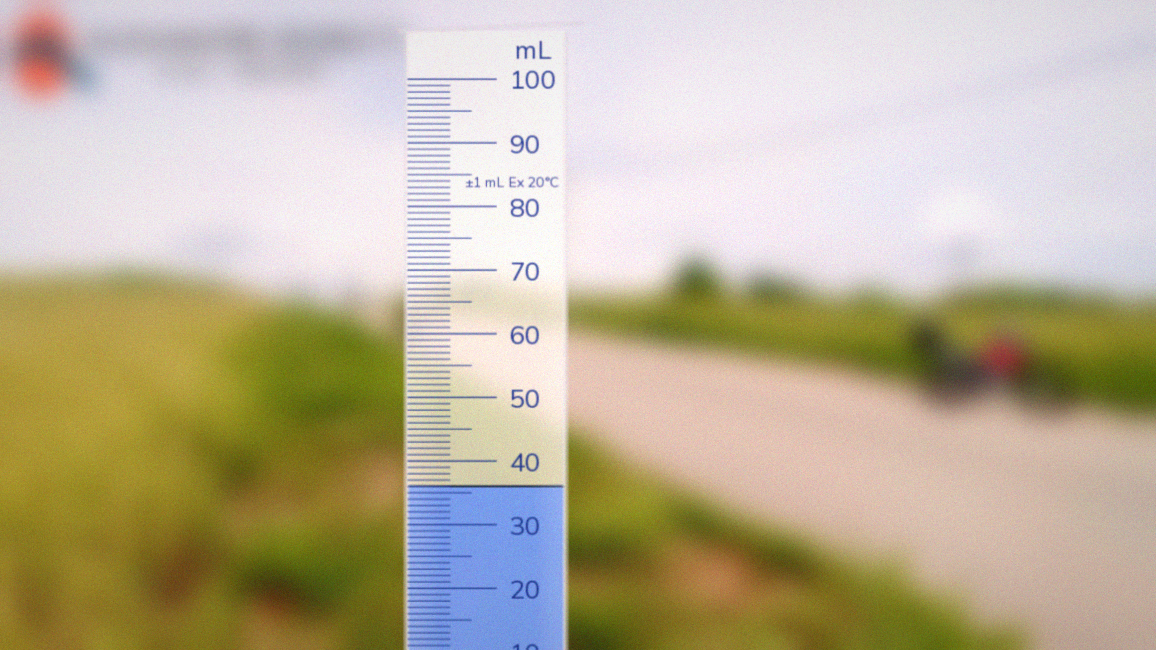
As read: value=36 unit=mL
